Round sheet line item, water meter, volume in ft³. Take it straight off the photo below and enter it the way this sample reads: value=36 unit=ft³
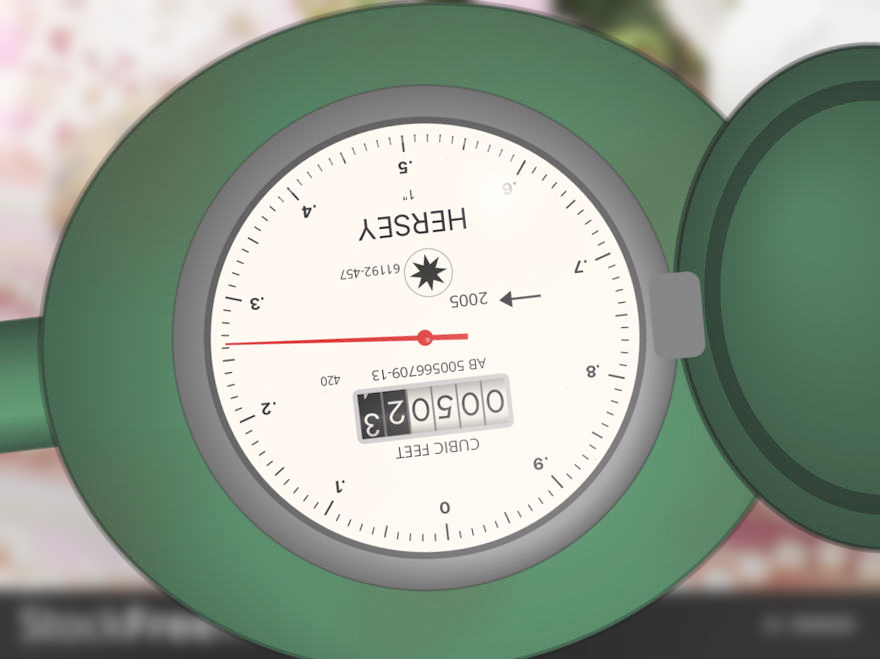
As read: value=5023.26 unit=ft³
